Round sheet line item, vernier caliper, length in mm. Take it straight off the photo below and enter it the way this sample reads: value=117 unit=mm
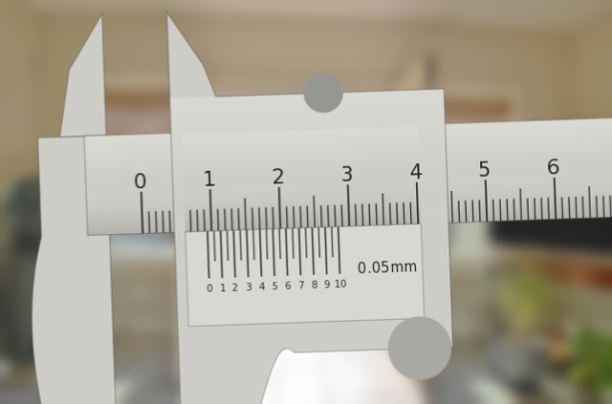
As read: value=9.4 unit=mm
